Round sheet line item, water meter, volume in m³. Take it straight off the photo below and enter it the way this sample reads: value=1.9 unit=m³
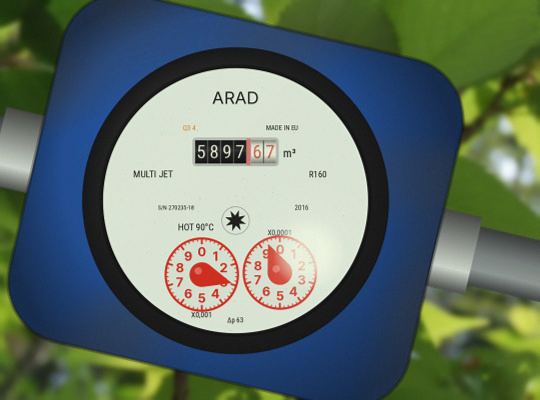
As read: value=5897.6729 unit=m³
